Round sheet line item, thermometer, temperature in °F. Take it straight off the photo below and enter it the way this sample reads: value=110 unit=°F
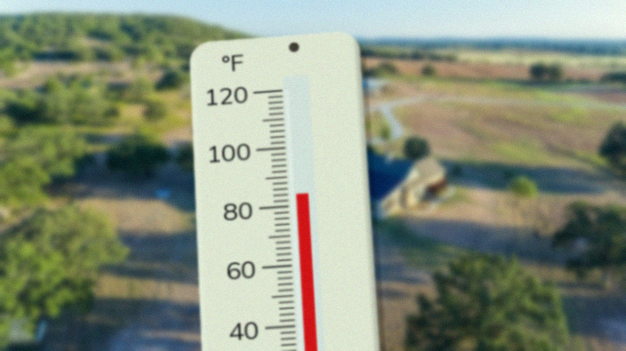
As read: value=84 unit=°F
